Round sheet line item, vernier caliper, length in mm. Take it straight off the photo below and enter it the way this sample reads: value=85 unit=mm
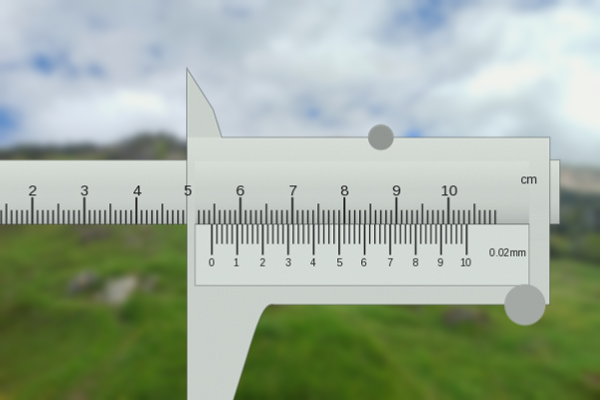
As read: value=54.5 unit=mm
